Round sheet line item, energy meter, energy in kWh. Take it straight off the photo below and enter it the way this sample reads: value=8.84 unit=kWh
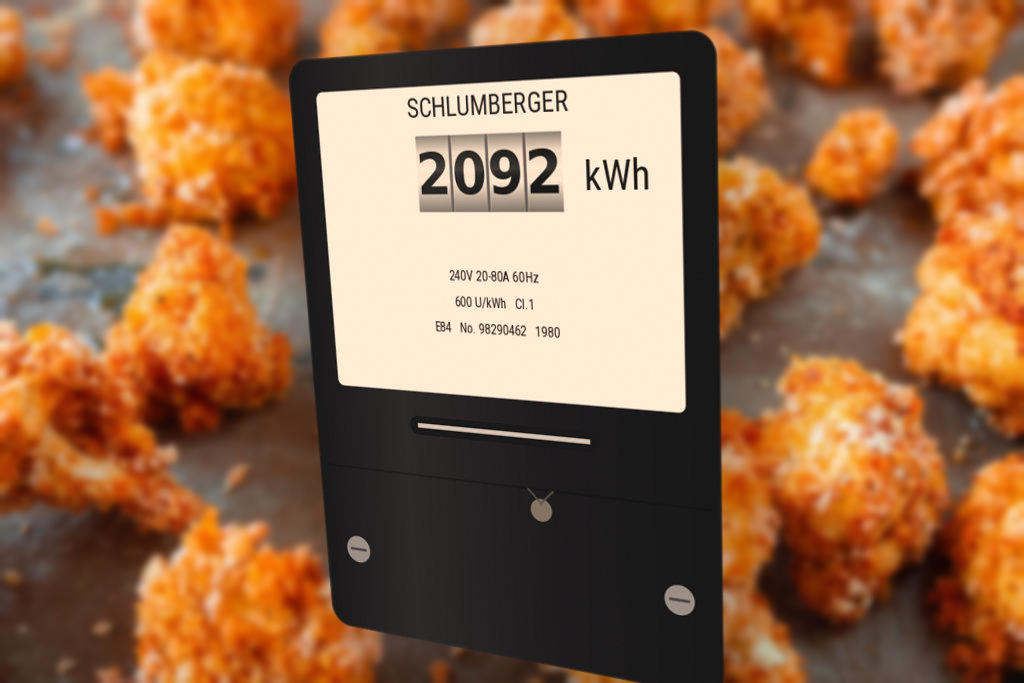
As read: value=2092 unit=kWh
